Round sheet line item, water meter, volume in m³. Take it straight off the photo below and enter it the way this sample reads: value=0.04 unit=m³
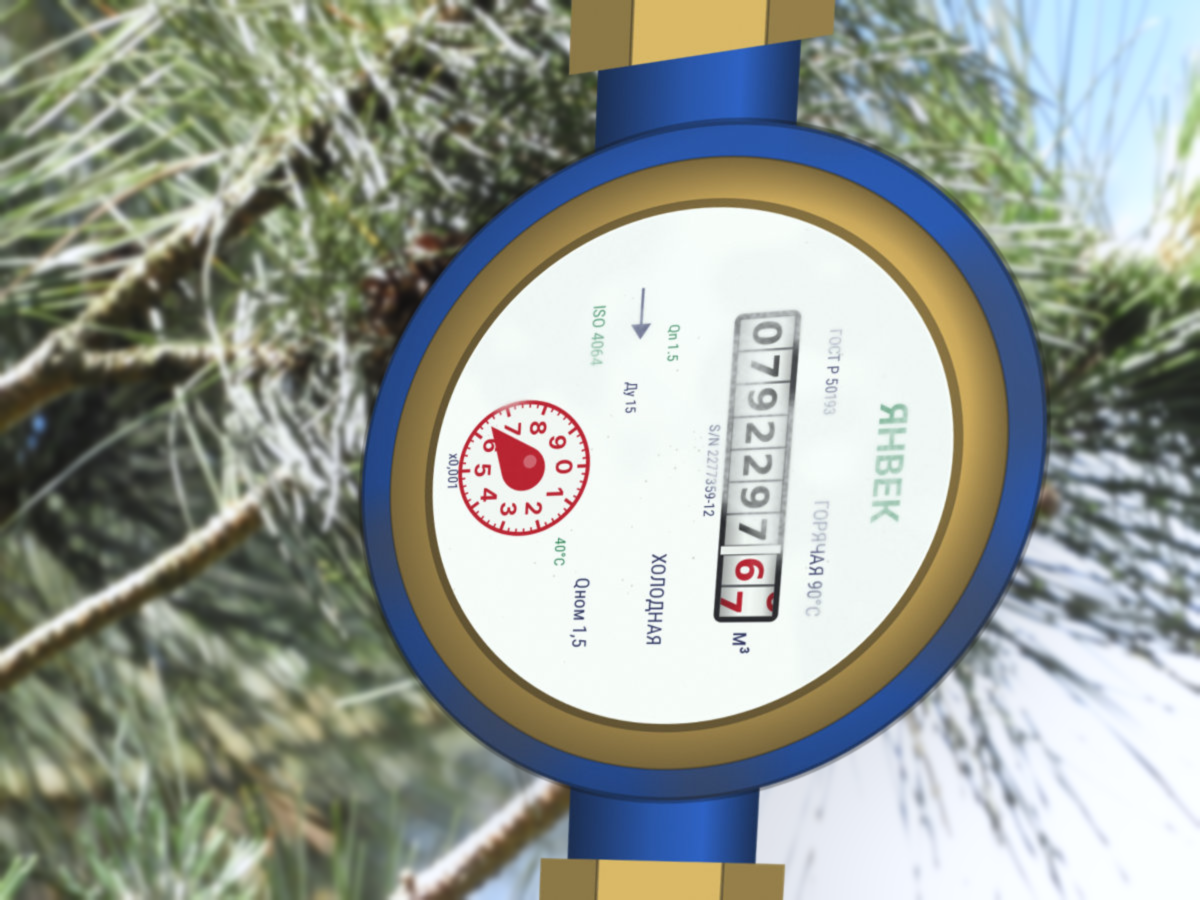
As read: value=792297.666 unit=m³
